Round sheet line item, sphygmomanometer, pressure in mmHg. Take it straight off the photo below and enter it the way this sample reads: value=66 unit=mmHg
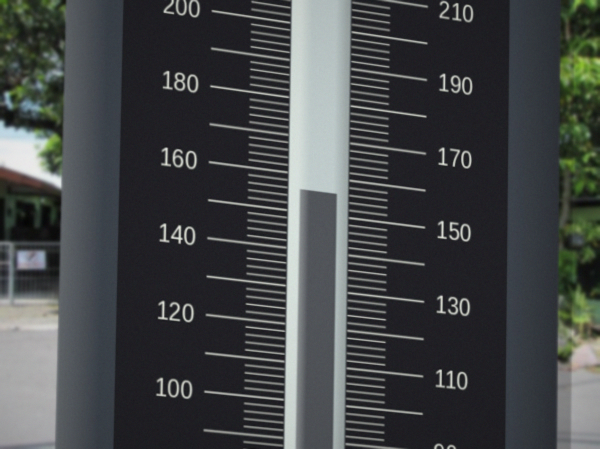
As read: value=156 unit=mmHg
